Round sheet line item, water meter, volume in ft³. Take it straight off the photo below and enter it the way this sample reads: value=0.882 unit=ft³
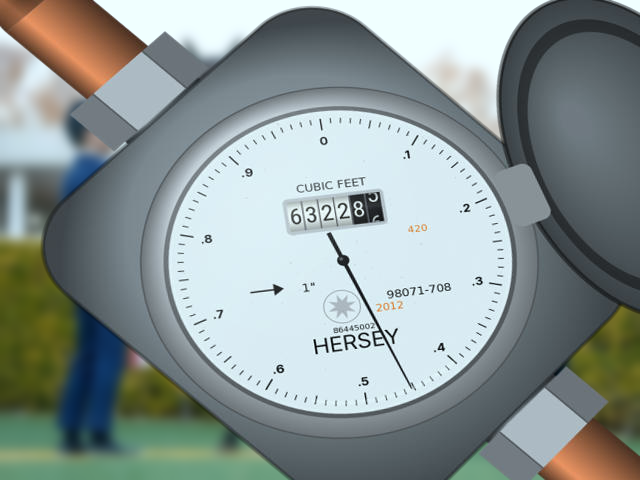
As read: value=632285.45 unit=ft³
